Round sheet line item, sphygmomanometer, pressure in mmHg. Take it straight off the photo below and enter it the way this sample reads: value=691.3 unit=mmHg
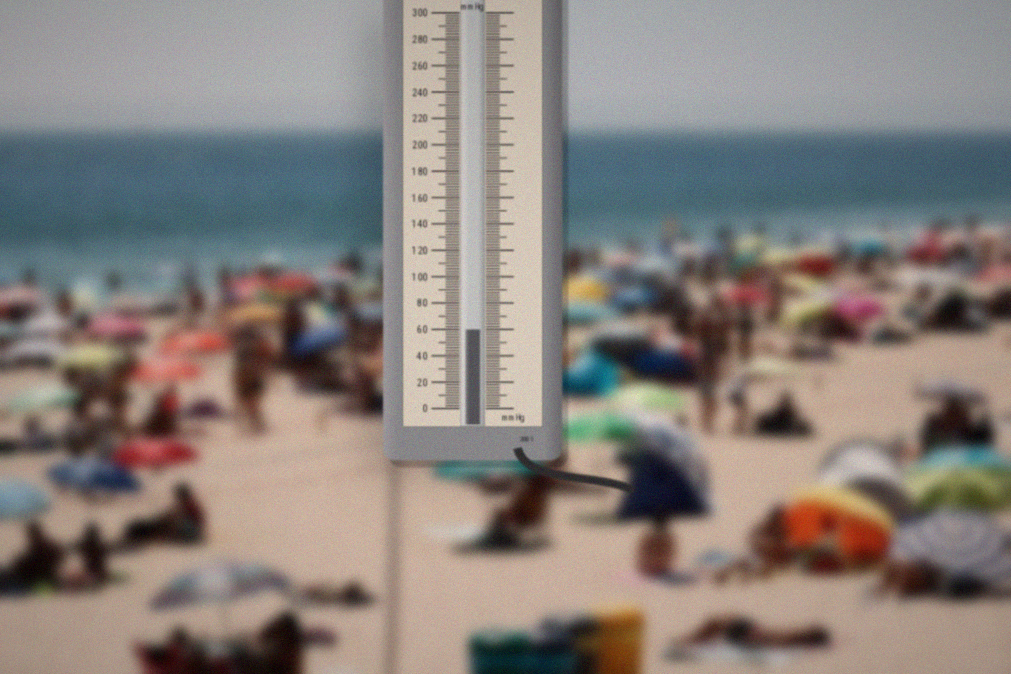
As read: value=60 unit=mmHg
